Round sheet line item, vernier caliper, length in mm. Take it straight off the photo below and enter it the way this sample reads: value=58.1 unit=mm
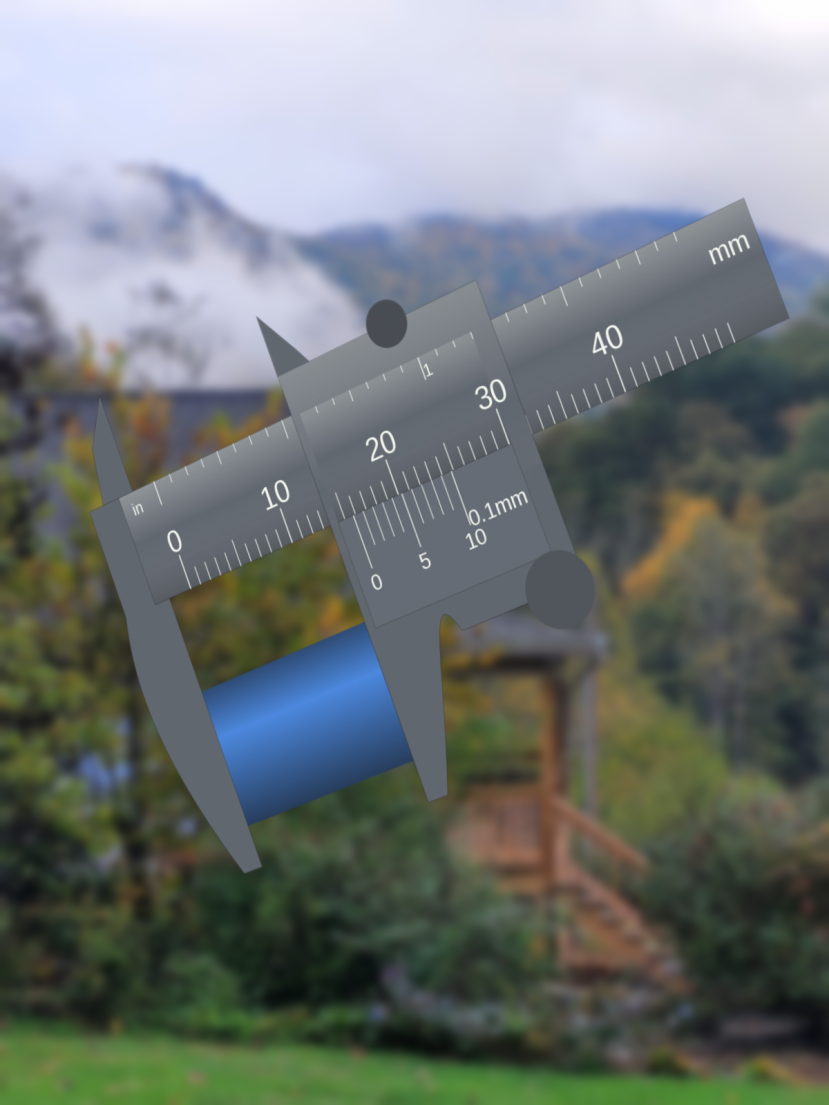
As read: value=15.8 unit=mm
